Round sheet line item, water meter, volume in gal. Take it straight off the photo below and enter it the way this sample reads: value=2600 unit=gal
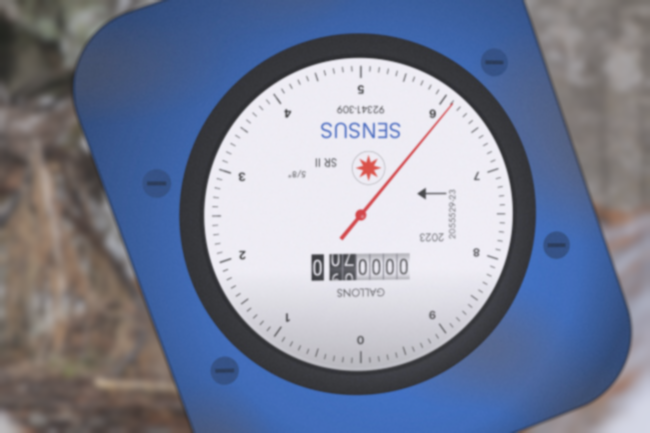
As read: value=696.1 unit=gal
